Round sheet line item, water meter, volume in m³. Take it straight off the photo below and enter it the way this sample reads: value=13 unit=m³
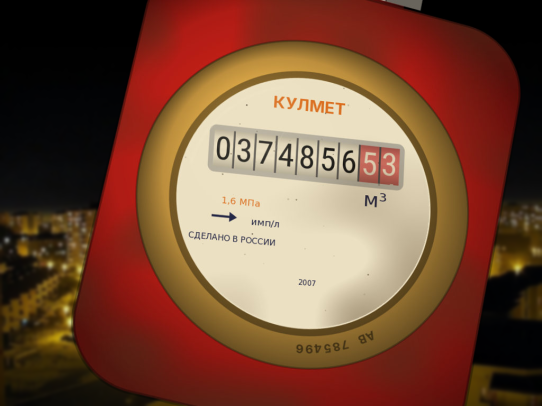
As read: value=374856.53 unit=m³
